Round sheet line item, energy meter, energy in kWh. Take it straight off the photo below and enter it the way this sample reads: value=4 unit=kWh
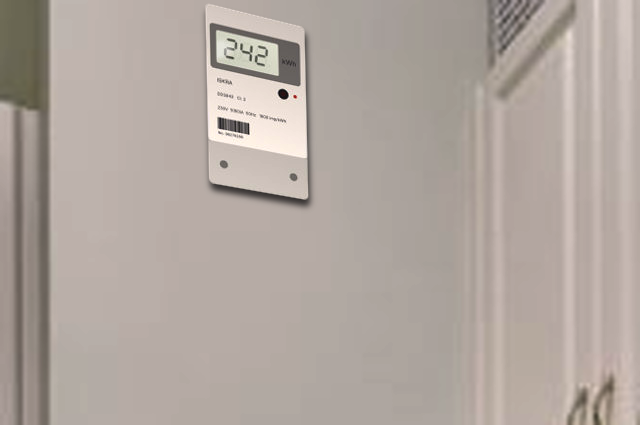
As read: value=242 unit=kWh
